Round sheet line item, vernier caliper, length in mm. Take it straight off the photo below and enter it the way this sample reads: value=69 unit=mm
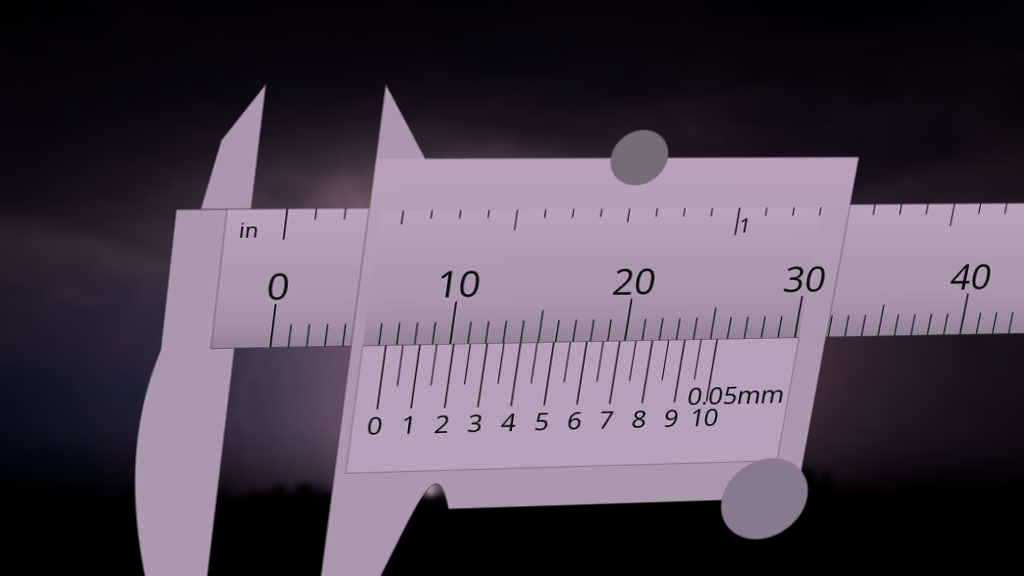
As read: value=6.4 unit=mm
